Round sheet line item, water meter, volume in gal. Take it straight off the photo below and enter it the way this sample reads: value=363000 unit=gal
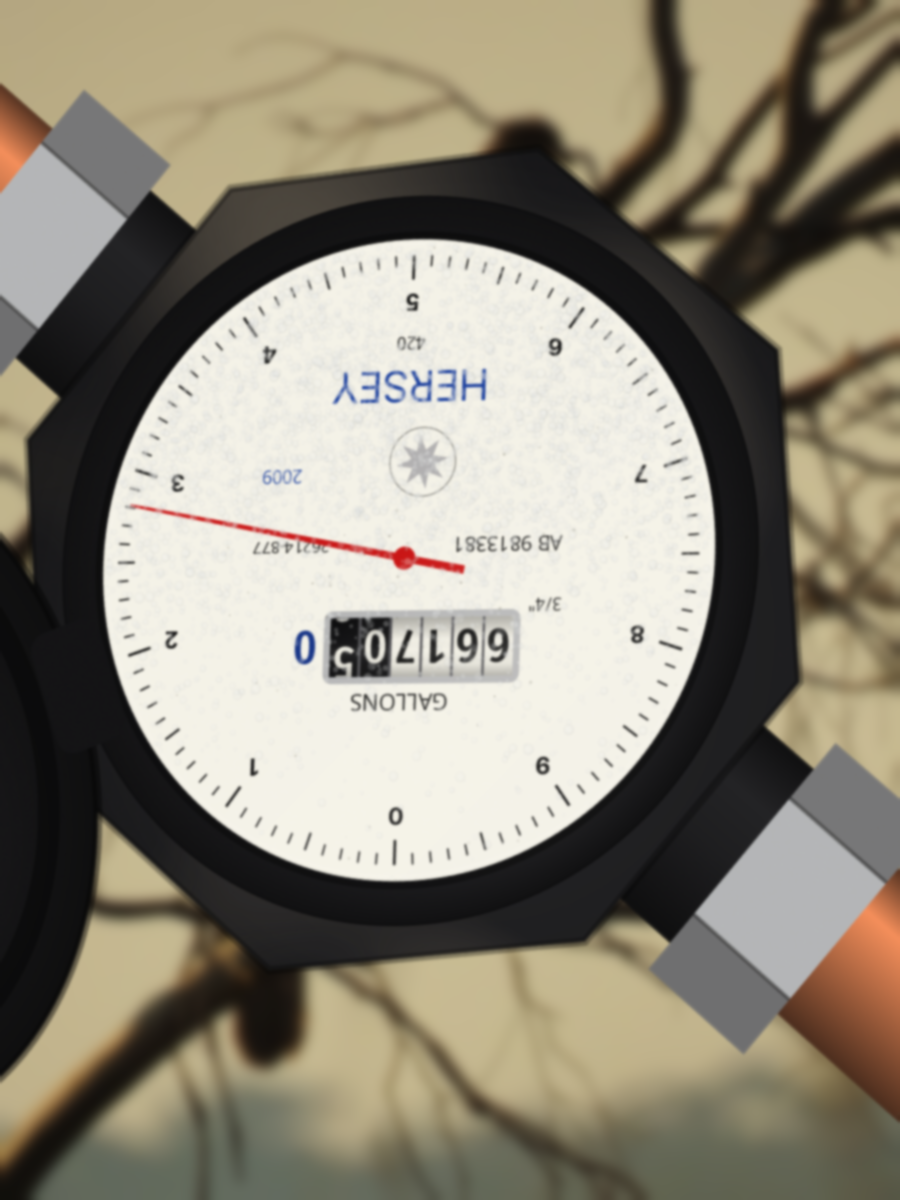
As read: value=6617052.8 unit=gal
